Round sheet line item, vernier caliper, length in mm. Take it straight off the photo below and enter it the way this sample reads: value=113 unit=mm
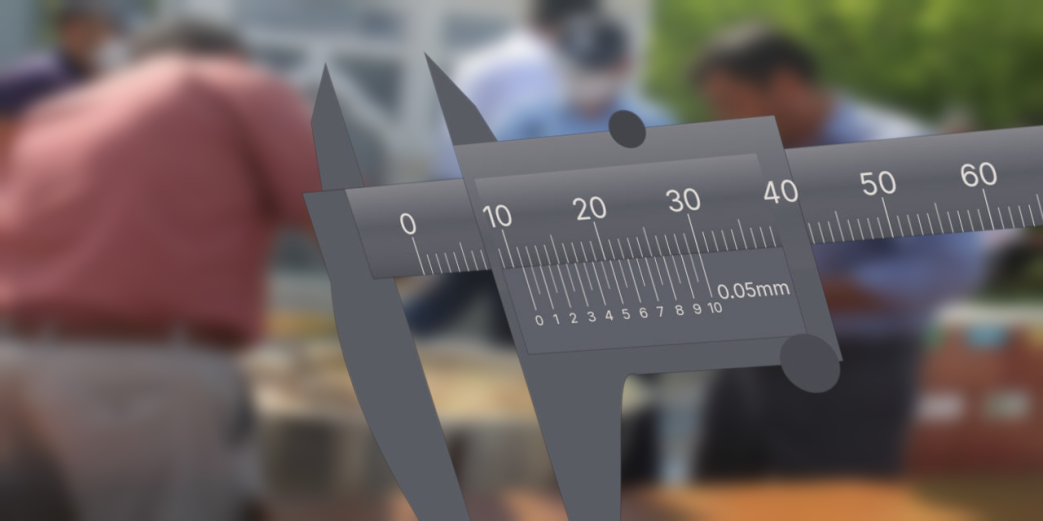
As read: value=11.0 unit=mm
